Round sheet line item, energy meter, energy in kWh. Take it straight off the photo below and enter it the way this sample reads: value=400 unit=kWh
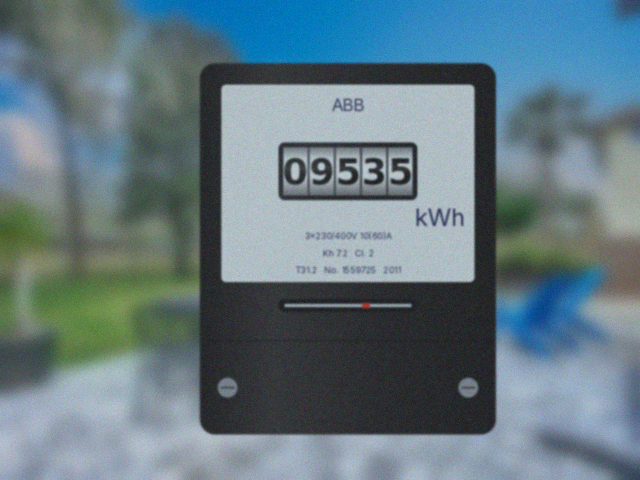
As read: value=9535 unit=kWh
